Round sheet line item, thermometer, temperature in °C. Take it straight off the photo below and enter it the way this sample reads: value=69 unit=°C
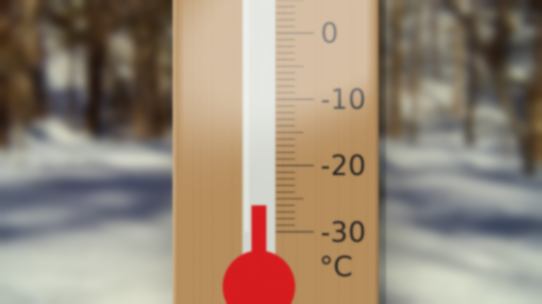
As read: value=-26 unit=°C
